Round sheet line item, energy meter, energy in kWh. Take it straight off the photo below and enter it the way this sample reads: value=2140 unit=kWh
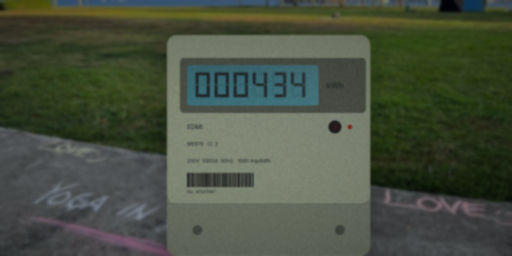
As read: value=434 unit=kWh
